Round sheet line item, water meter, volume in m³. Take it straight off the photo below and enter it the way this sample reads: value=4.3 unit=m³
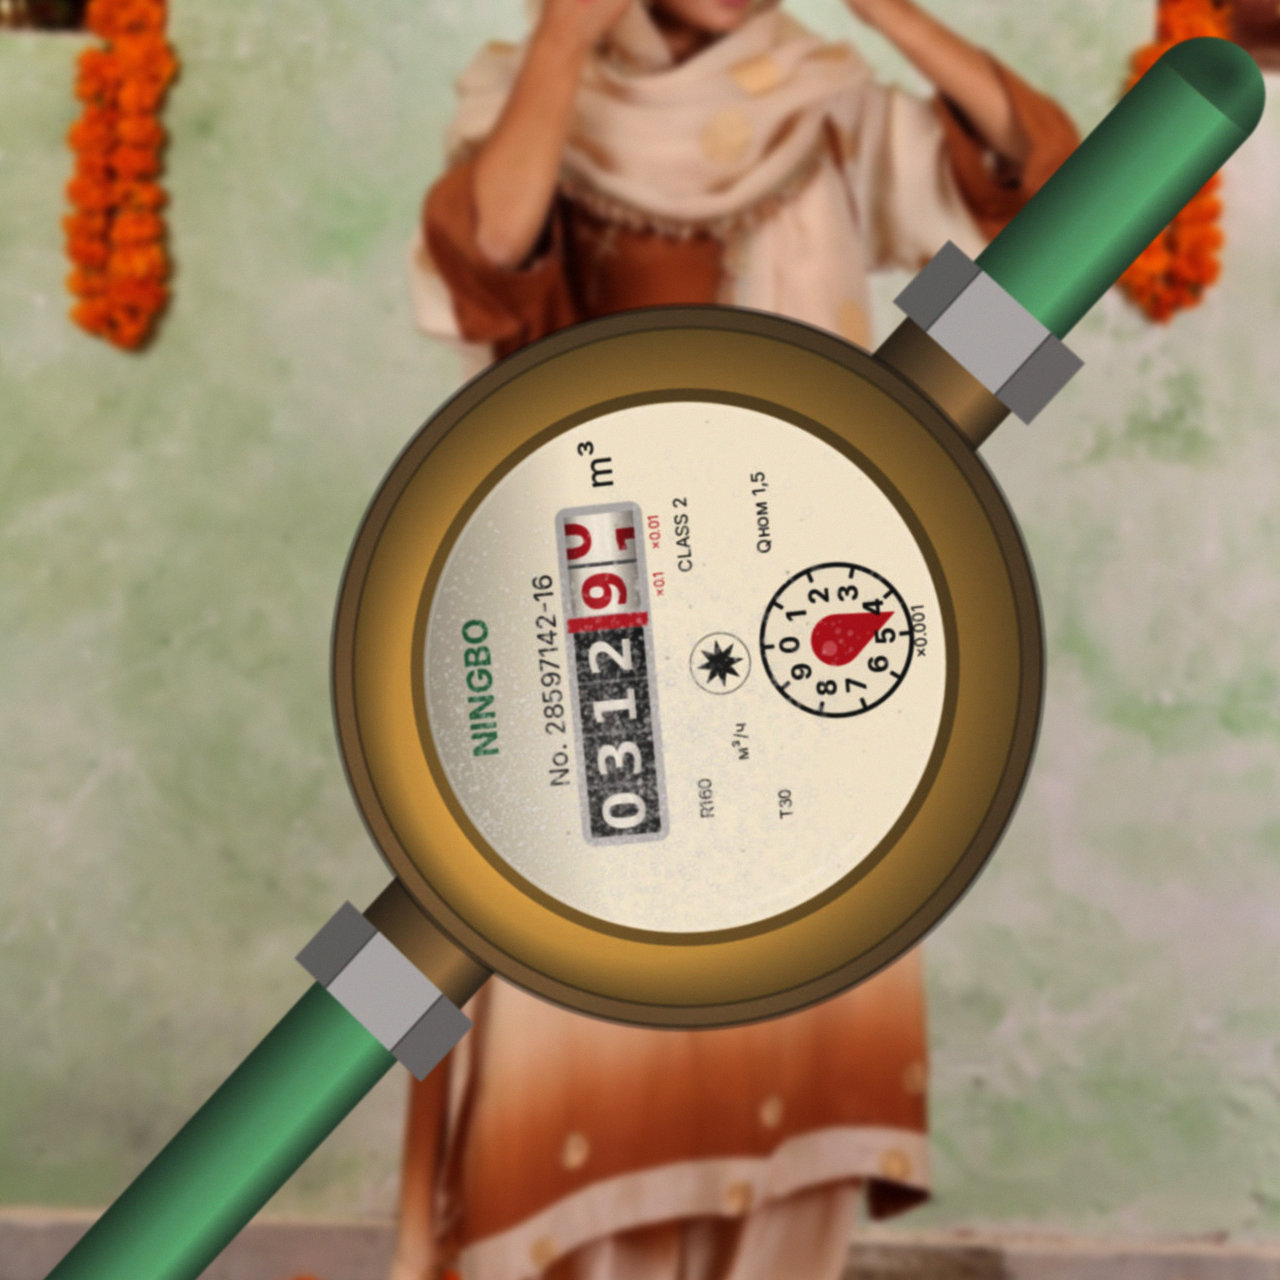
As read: value=312.904 unit=m³
